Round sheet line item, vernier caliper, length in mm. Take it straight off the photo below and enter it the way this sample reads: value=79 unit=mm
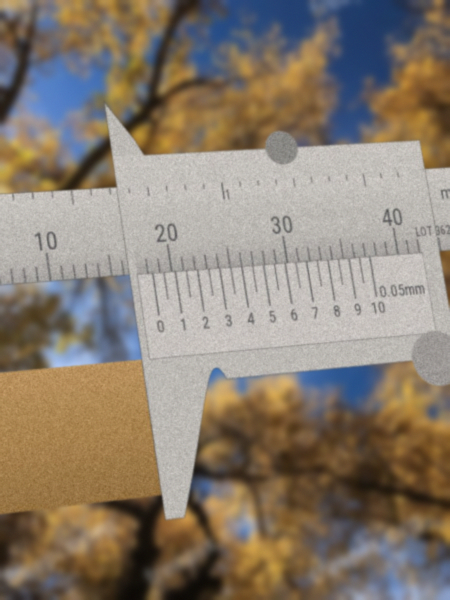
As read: value=18.4 unit=mm
